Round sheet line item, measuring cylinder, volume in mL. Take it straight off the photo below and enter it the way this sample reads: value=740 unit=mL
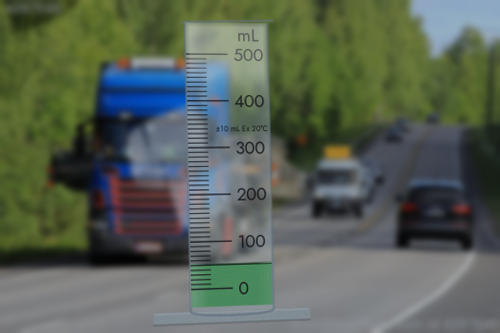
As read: value=50 unit=mL
